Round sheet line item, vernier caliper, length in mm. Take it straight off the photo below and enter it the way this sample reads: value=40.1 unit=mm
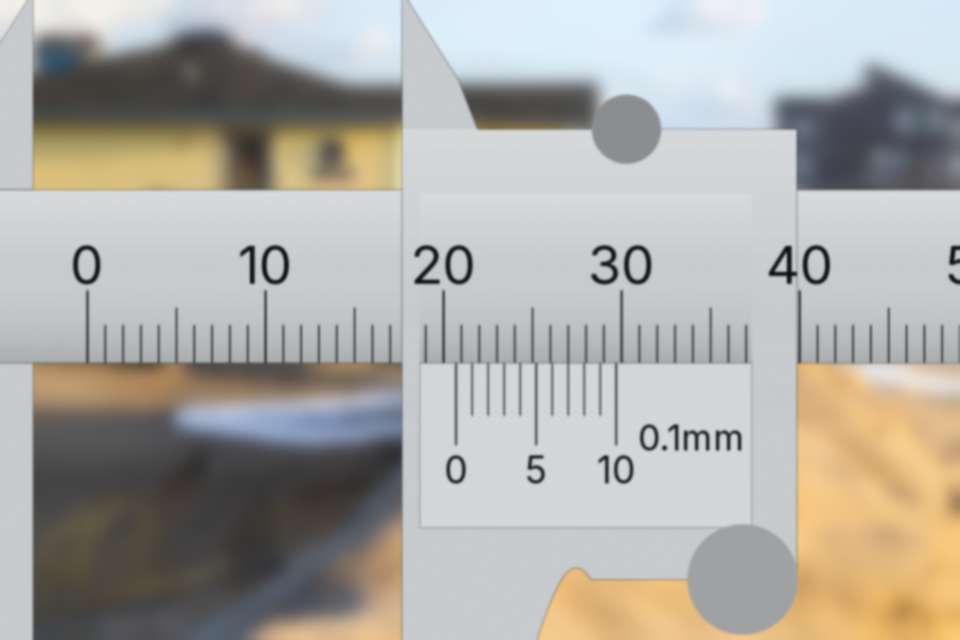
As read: value=20.7 unit=mm
